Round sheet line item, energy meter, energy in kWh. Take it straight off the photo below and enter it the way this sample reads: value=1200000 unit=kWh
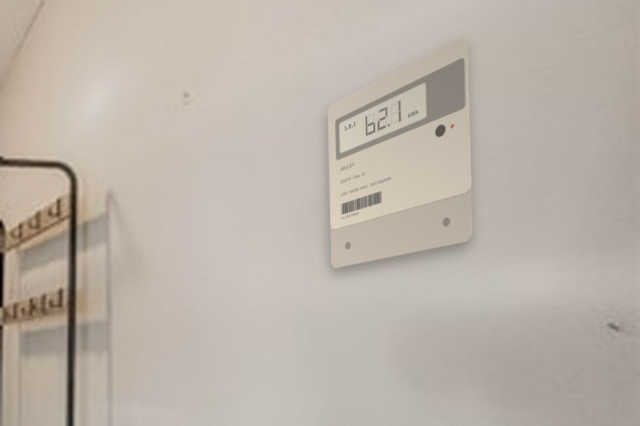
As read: value=62.1 unit=kWh
